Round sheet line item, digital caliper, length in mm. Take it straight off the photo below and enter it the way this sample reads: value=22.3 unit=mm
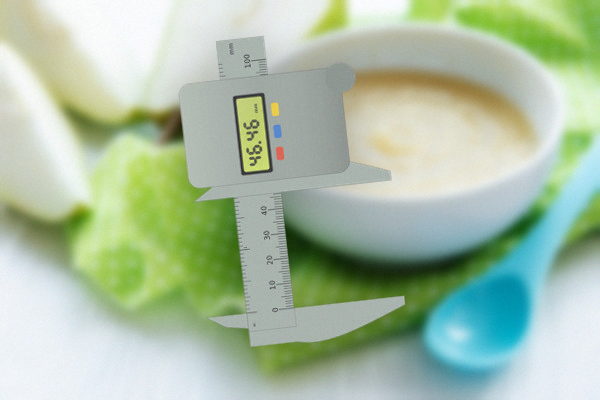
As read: value=46.46 unit=mm
